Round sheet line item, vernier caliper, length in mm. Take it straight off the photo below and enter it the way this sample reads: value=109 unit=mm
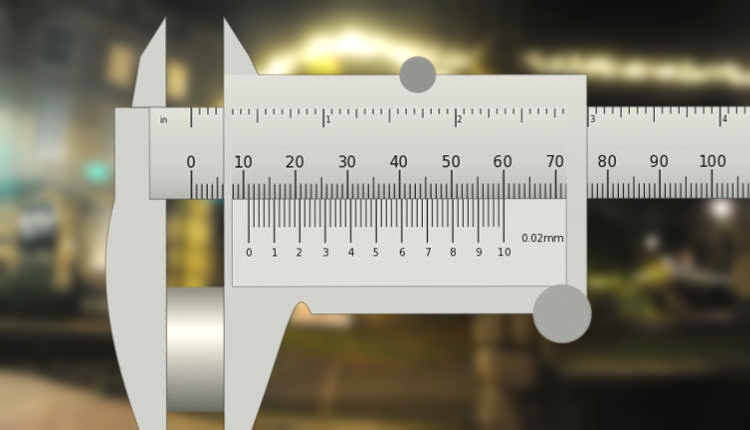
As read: value=11.0 unit=mm
